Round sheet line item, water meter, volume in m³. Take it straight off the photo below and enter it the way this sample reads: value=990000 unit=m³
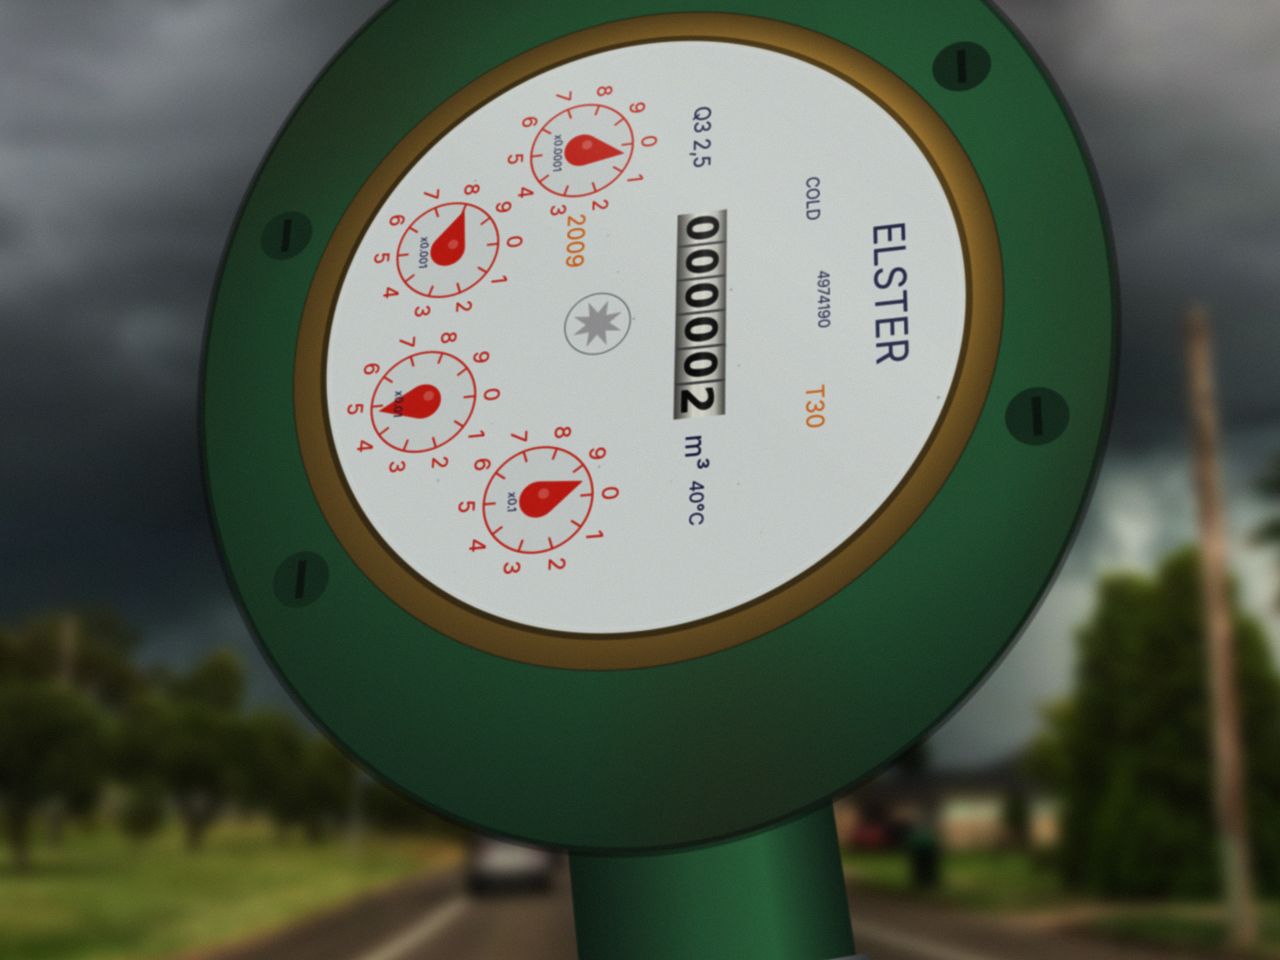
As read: value=1.9480 unit=m³
